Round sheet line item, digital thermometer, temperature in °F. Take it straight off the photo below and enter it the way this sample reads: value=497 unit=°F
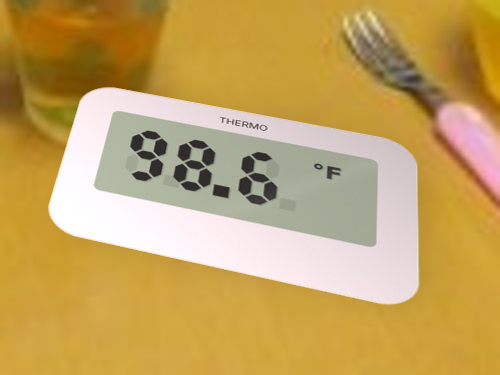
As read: value=98.6 unit=°F
